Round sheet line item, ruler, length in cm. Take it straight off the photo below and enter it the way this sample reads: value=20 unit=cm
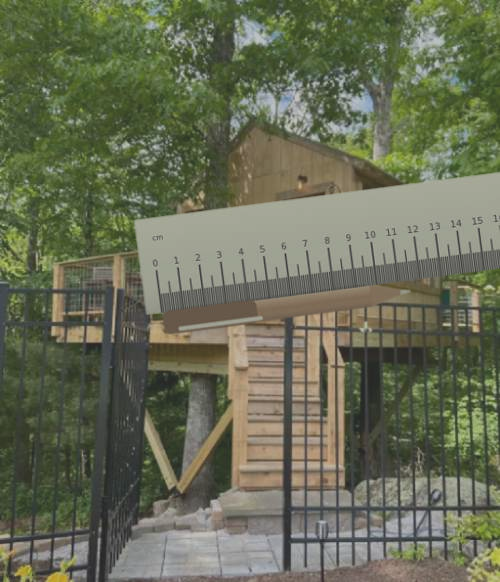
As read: value=11.5 unit=cm
